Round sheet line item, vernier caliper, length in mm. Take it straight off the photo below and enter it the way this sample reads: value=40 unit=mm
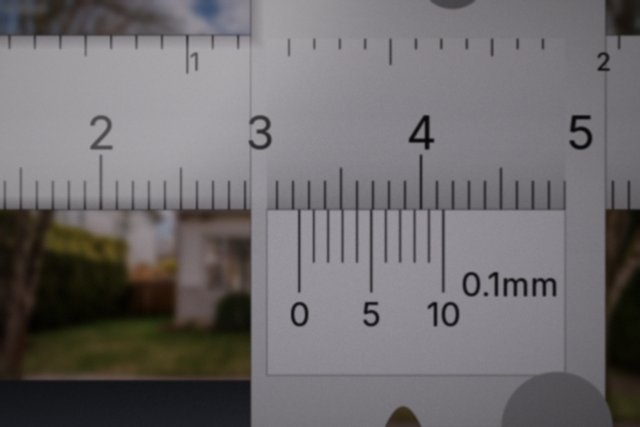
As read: value=32.4 unit=mm
